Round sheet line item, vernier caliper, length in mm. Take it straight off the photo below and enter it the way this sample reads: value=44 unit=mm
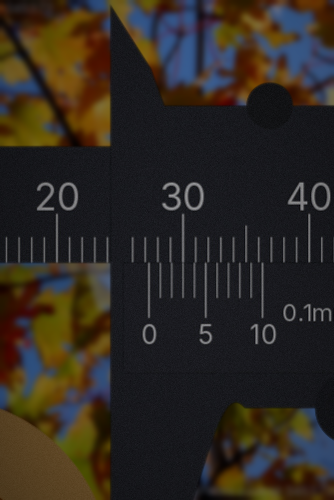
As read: value=27.3 unit=mm
